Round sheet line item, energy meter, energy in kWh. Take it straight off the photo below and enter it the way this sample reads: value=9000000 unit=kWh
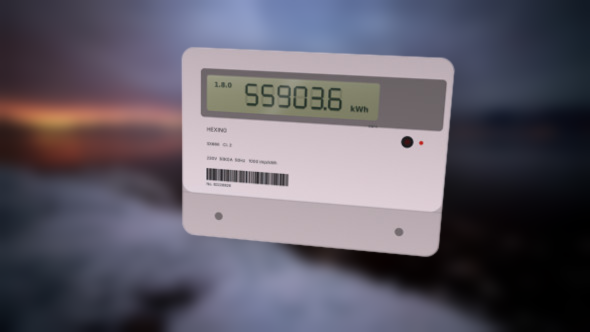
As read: value=55903.6 unit=kWh
